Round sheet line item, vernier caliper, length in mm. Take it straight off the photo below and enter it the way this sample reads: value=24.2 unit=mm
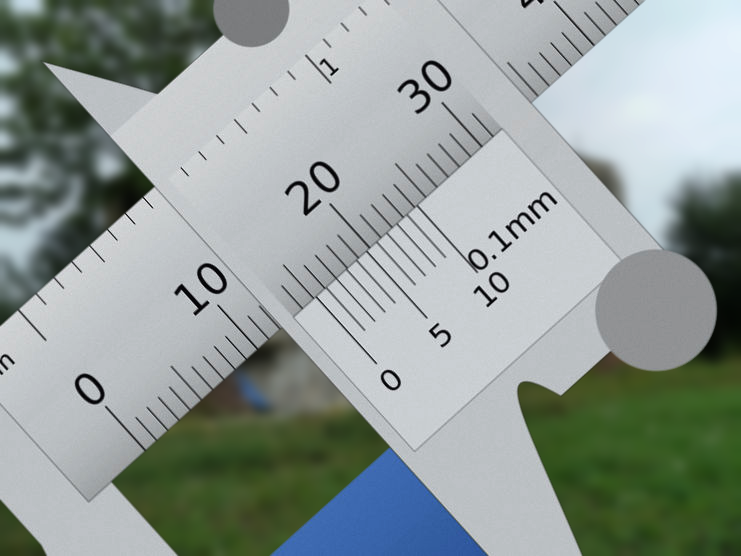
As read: value=15.2 unit=mm
